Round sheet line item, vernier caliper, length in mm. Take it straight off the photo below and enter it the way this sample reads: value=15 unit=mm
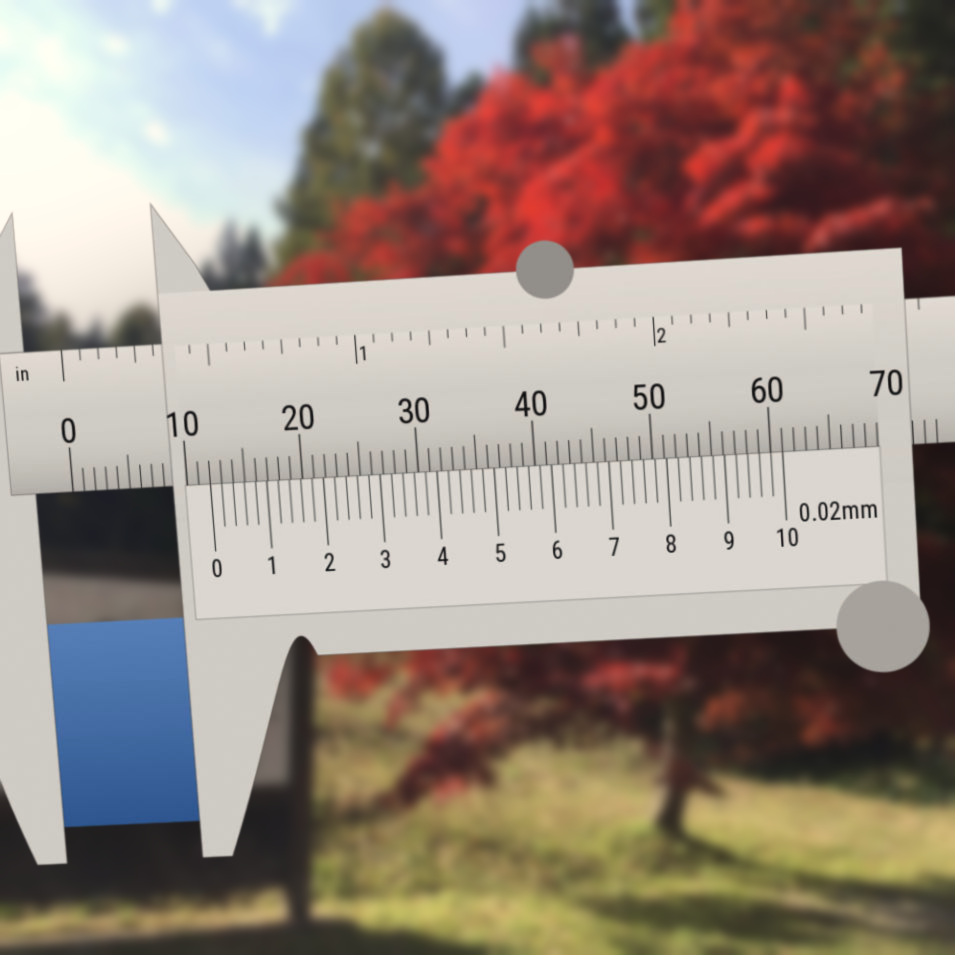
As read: value=12.0 unit=mm
